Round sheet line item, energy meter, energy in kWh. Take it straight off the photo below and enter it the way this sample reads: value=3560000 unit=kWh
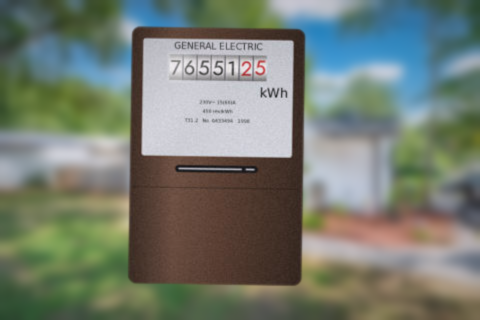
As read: value=76551.25 unit=kWh
